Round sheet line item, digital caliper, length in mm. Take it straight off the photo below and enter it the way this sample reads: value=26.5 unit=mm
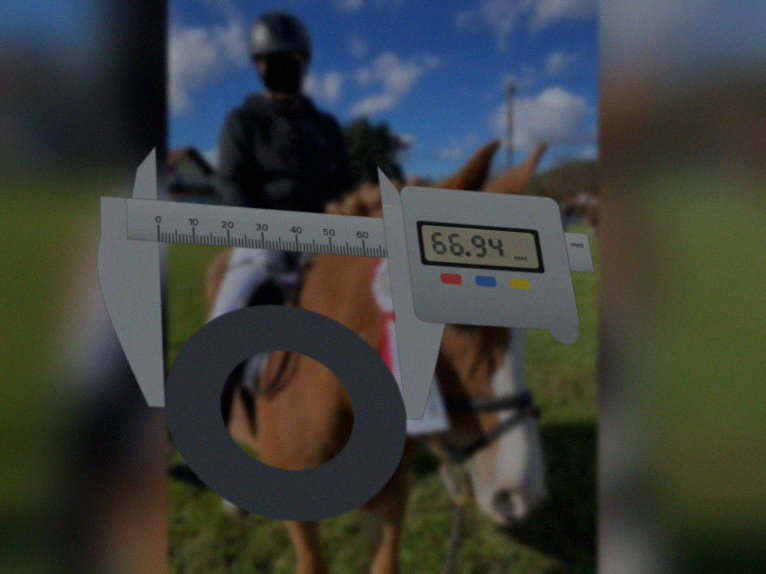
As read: value=66.94 unit=mm
